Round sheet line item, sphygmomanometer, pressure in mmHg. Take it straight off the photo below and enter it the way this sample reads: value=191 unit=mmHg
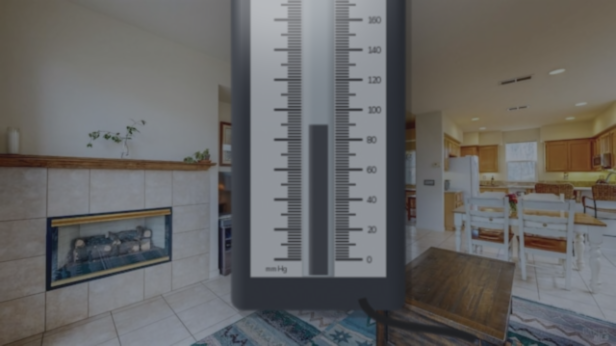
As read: value=90 unit=mmHg
